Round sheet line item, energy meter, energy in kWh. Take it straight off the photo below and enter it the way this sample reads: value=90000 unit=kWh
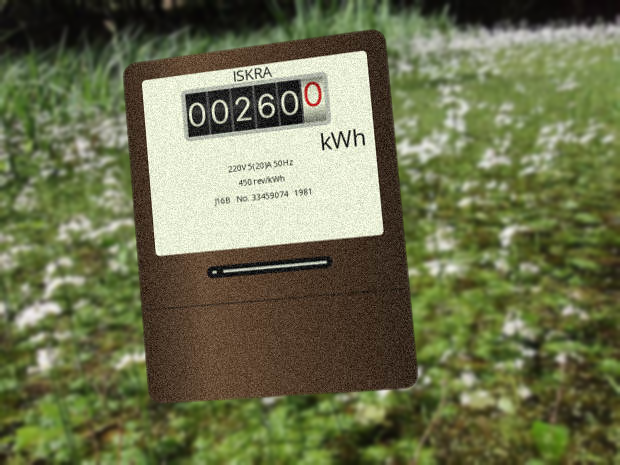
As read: value=260.0 unit=kWh
